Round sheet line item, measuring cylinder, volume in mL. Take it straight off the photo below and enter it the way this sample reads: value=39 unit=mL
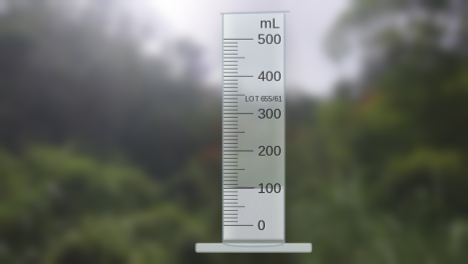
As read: value=100 unit=mL
